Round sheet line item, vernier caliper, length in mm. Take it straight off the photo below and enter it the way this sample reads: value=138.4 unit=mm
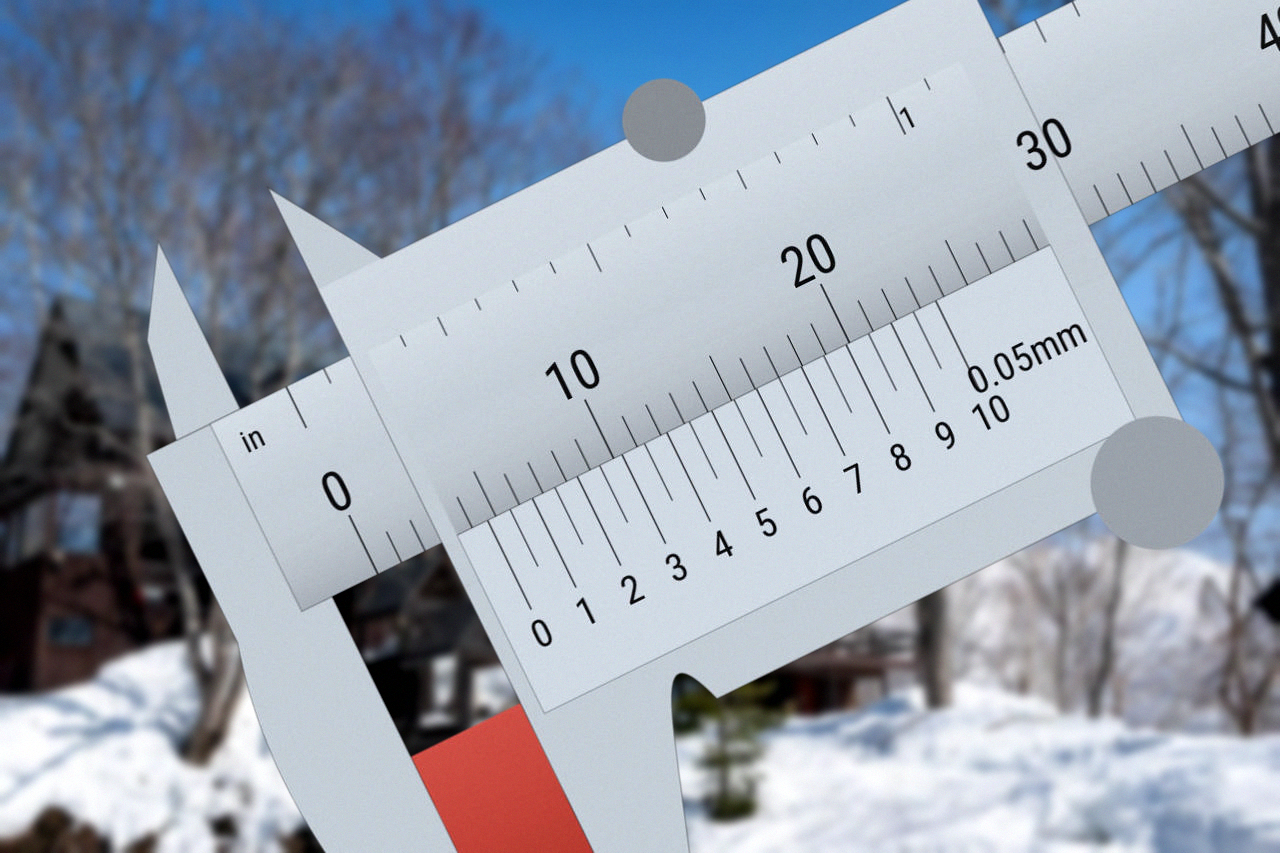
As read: value=4.65 unit=mm
